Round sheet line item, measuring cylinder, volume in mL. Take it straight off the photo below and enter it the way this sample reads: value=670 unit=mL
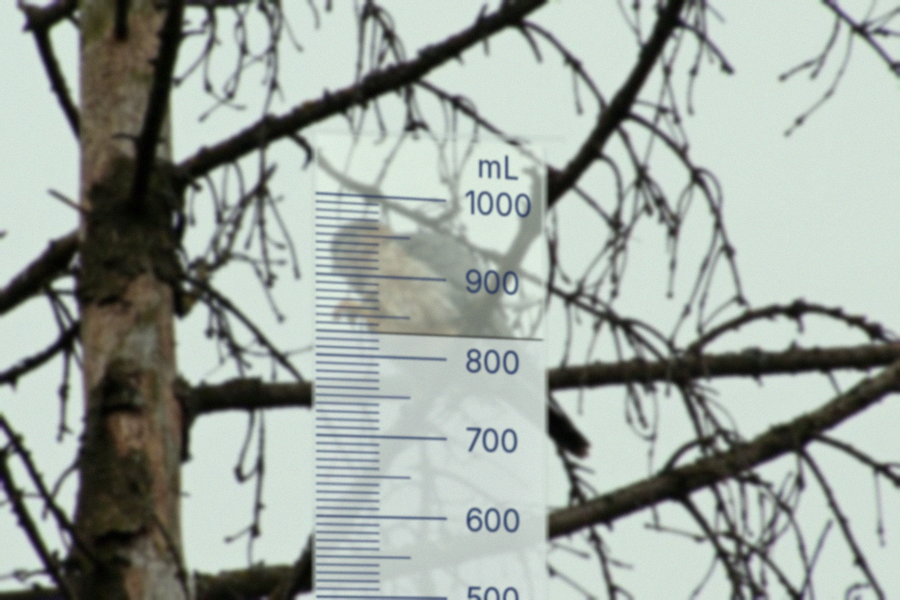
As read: value=830 unit=mL
